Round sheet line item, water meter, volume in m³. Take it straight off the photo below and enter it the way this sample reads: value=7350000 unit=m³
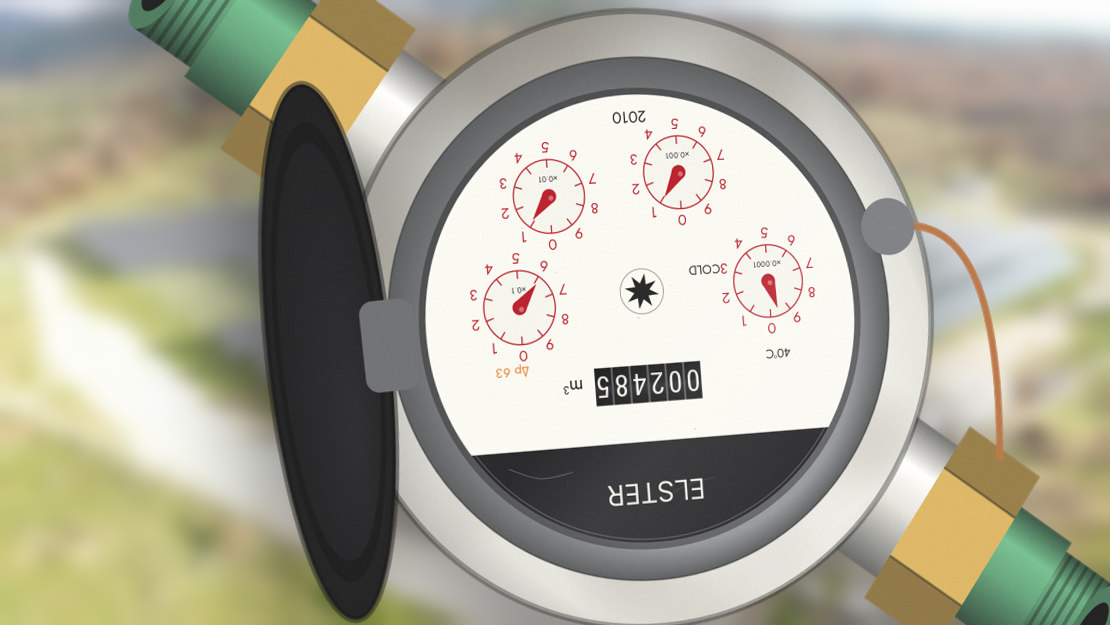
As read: value=2485.6109 unit=m³
